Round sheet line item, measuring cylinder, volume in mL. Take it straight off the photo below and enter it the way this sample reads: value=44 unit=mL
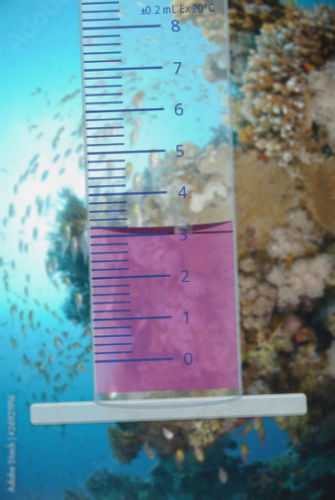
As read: value=3 unit=mL
